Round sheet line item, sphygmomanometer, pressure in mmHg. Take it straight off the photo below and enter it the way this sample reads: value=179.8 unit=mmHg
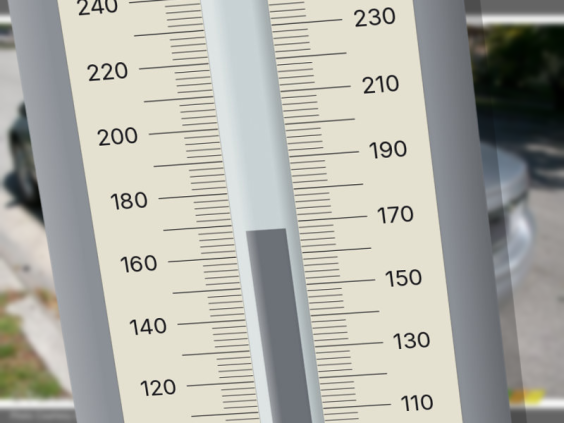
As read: value=168 unit=mmHg
